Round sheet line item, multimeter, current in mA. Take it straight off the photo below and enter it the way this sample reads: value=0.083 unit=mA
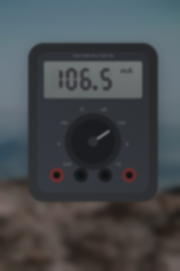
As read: value=106.5 unit=mA
